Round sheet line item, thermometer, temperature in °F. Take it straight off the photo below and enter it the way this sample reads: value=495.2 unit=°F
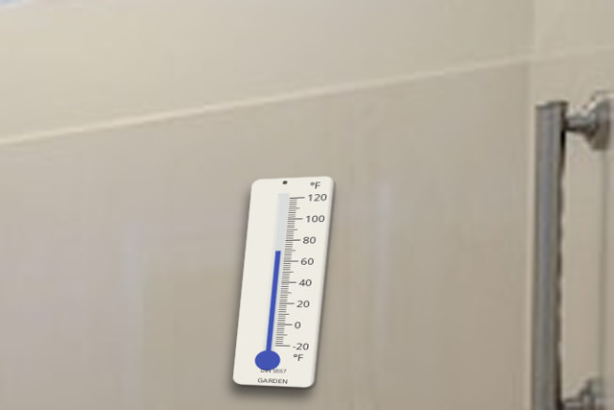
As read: value=70 unit=°F
